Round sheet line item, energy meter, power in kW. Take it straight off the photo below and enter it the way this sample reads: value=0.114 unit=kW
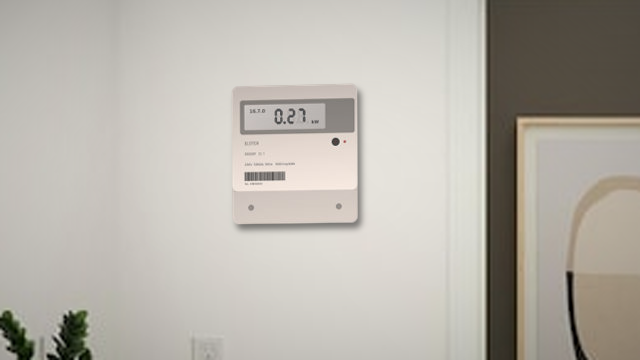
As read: value=0.27 unit=kW
